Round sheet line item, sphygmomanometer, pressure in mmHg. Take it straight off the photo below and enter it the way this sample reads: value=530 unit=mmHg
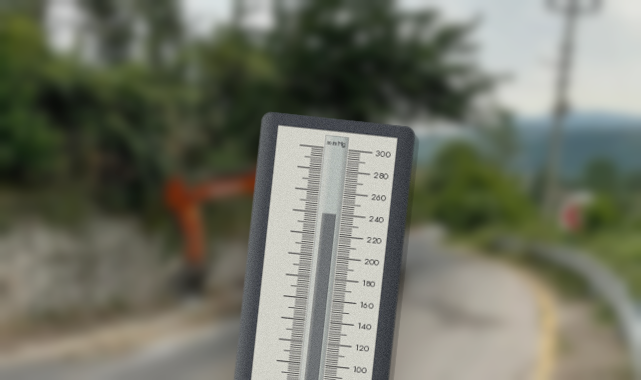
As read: value=240 unit=mmHg
